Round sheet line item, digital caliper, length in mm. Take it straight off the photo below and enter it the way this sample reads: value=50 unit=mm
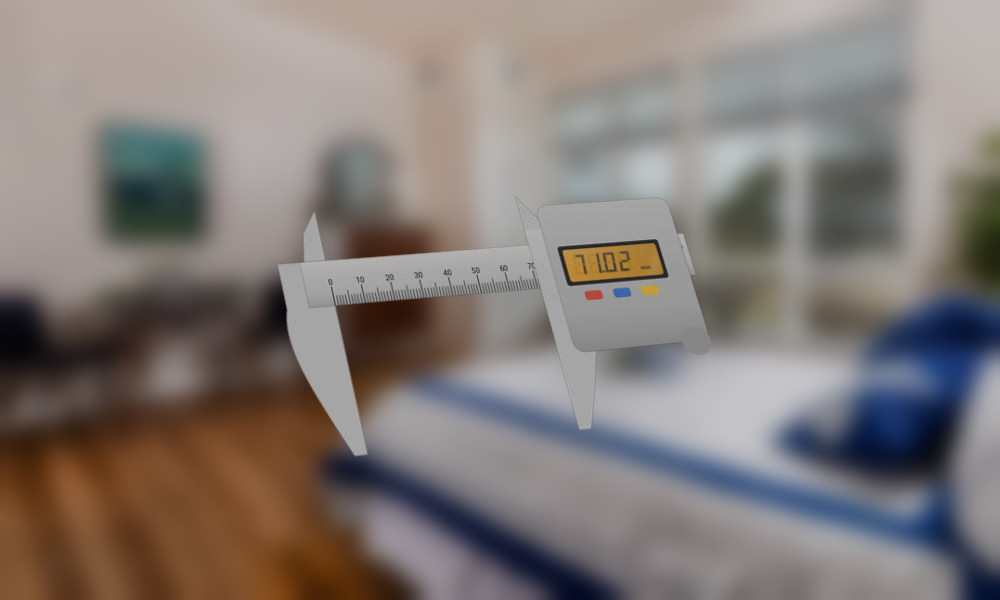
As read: value=71.02 unit=mm
